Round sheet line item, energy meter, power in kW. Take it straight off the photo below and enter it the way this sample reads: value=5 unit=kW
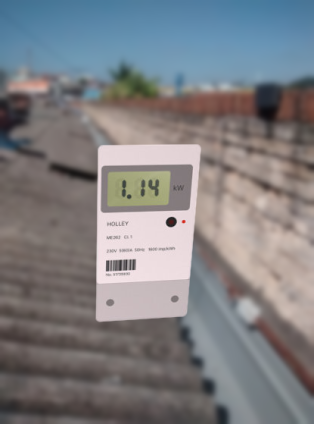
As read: value=1.14 unit=kW
